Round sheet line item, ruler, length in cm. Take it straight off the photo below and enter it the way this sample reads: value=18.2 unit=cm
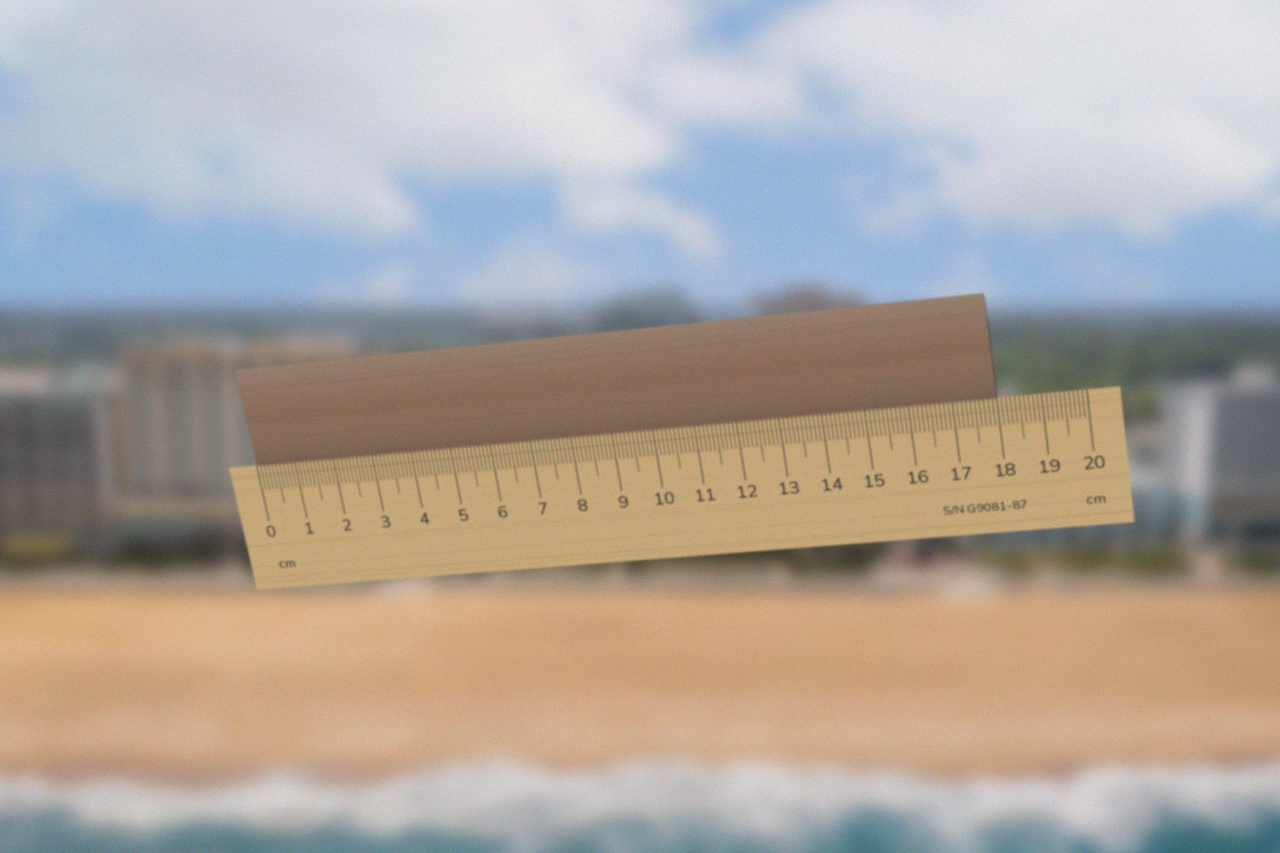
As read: value=18 unit=cm
